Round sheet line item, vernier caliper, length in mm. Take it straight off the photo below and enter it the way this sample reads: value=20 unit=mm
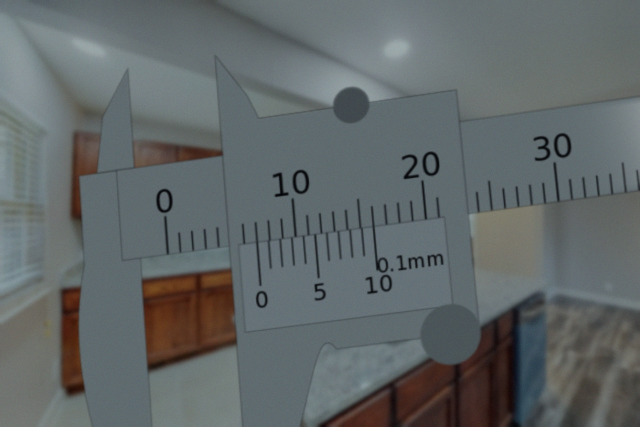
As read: value=7.0 unit=mm
